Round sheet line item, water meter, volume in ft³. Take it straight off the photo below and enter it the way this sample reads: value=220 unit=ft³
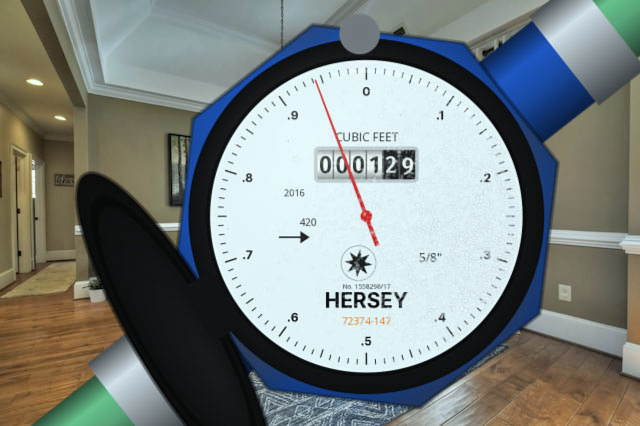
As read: value=128.94 unit=ft³
